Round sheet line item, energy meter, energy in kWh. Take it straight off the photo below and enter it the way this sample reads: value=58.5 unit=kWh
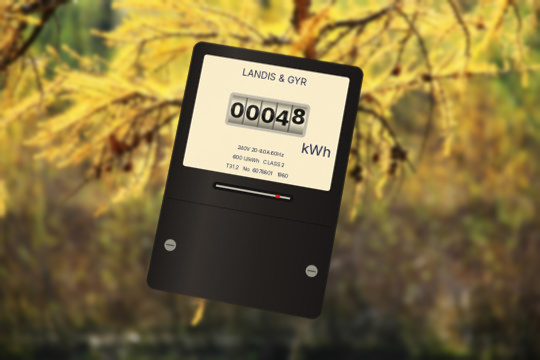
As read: value=48 unit=kWh
